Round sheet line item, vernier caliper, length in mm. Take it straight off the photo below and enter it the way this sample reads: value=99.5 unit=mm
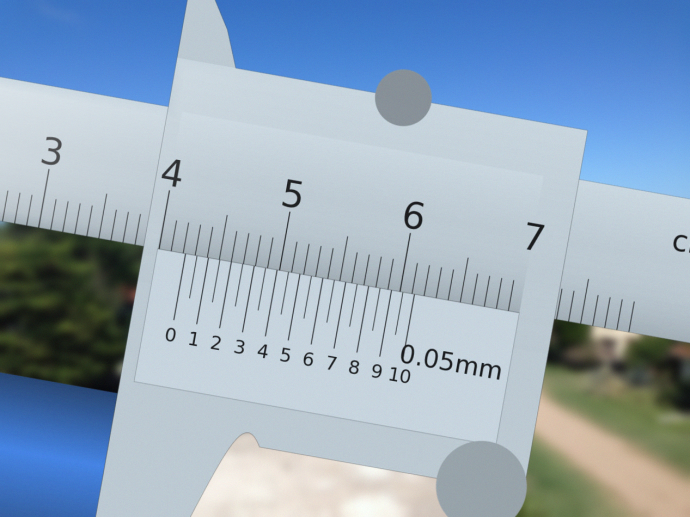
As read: value=42.2 unit=mm
